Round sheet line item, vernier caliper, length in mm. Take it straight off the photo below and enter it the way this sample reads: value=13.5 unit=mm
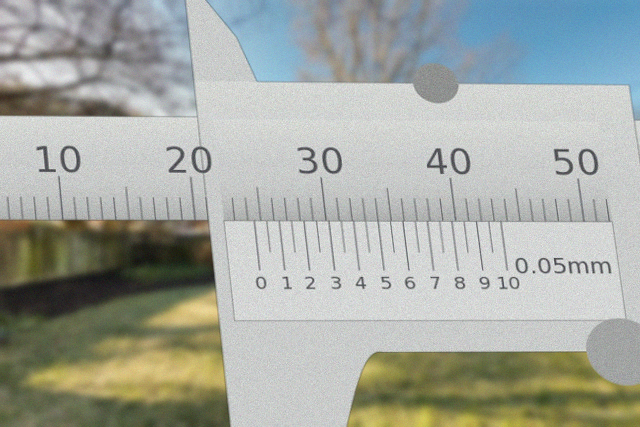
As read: value=24.5 unit=mm
